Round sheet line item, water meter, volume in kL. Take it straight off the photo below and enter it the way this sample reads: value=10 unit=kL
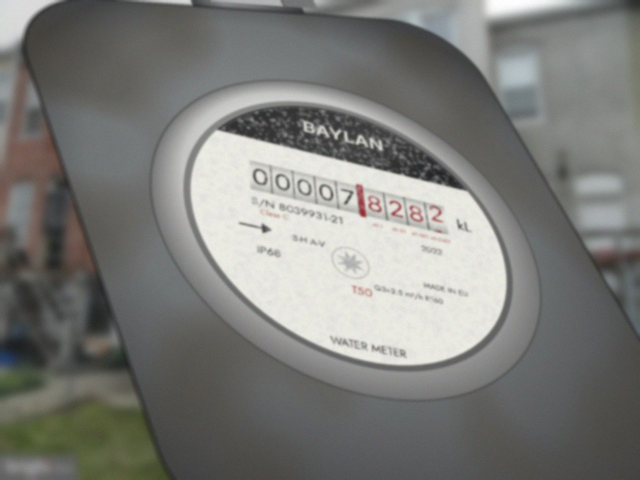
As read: value=7.8282 unit=kL
